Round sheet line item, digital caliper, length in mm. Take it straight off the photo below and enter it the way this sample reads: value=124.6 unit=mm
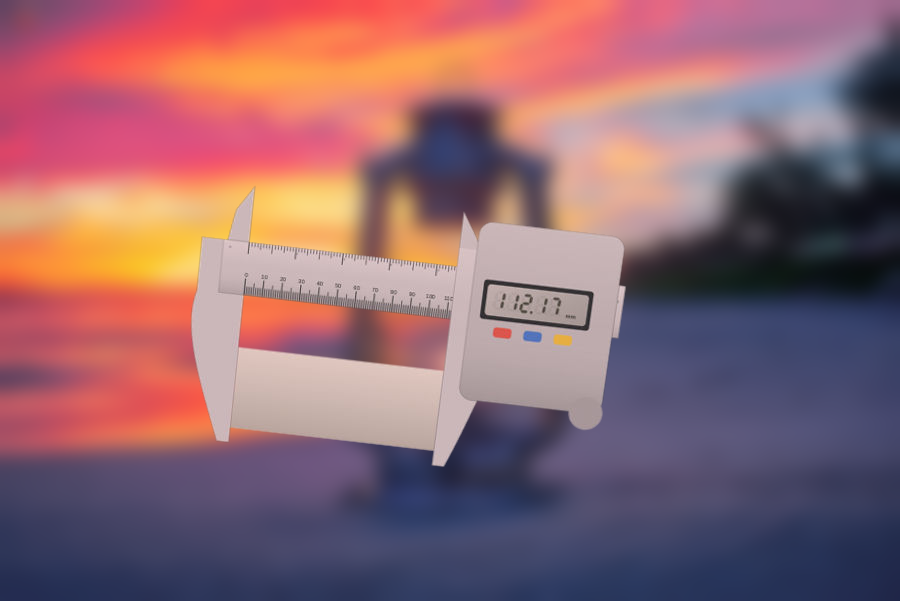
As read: value=112.17 unit=mm
